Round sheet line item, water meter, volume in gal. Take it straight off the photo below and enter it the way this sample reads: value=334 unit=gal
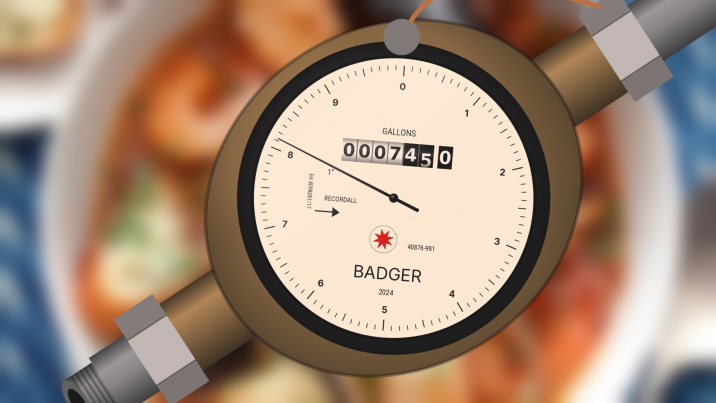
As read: value=7448.1 unit=gal
